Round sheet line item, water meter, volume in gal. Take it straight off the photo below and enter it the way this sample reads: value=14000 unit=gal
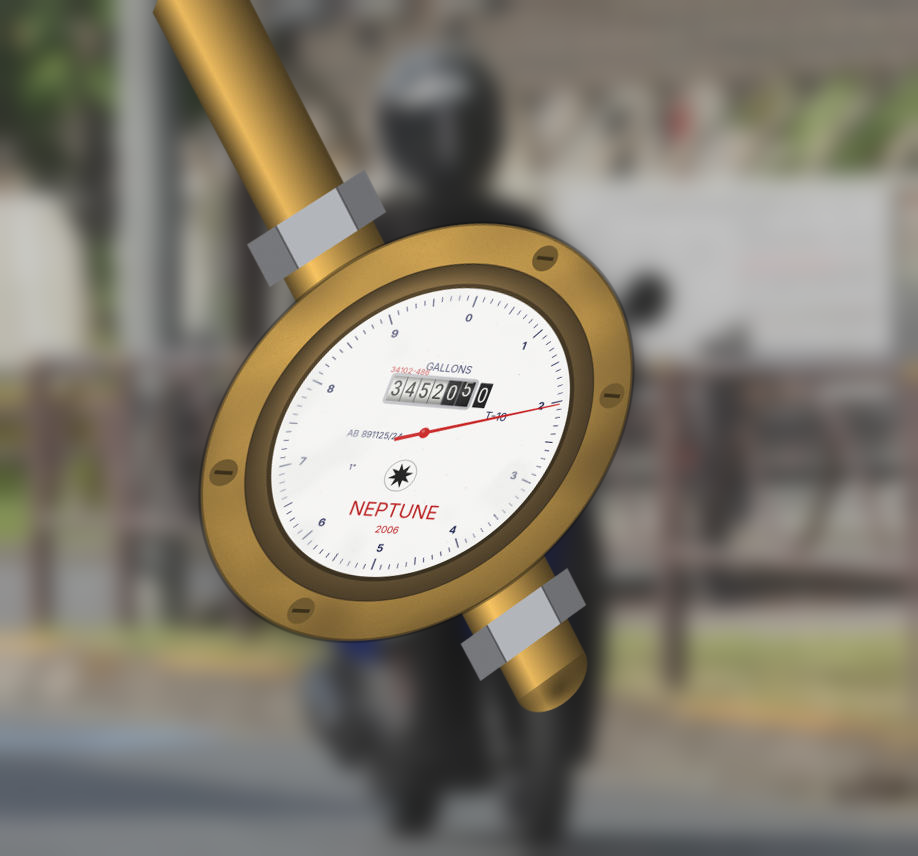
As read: value=3452052.0 unit=gal
